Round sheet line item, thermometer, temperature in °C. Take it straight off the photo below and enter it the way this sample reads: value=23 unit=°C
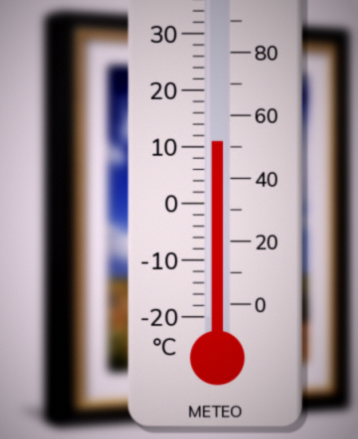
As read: value=11 unit=°C
